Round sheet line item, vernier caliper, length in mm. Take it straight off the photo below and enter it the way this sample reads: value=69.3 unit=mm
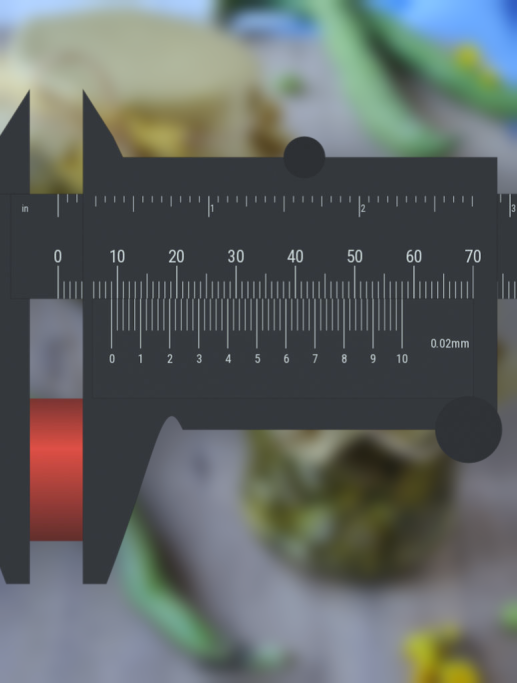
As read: value=9.0 unit=mm
